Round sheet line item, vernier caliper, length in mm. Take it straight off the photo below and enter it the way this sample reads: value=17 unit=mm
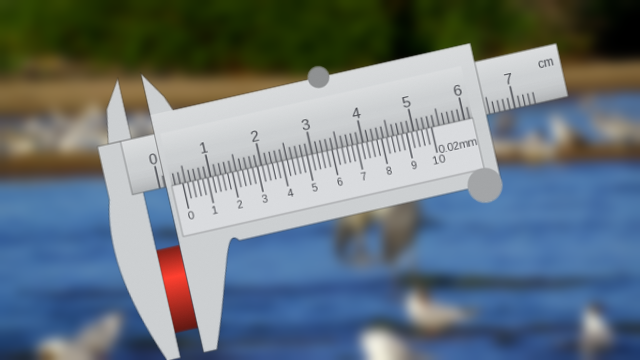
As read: value=4.5 unit=mm
